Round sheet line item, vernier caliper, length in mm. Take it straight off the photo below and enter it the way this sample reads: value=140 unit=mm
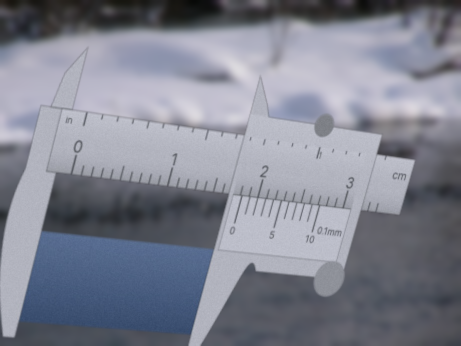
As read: value=18.2 unit=mm
